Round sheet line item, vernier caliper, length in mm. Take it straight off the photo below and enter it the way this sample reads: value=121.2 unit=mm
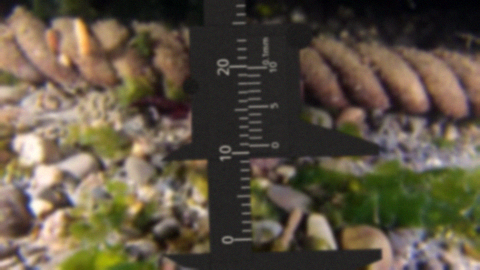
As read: value=10.8 unit=mm
